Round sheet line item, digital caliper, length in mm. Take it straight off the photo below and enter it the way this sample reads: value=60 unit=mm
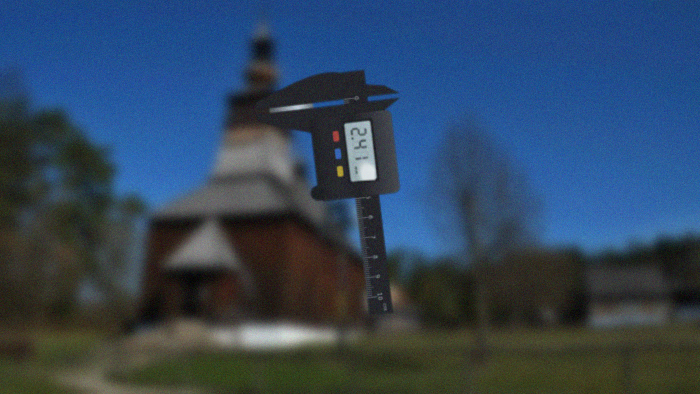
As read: value=2.41 unit=mm
